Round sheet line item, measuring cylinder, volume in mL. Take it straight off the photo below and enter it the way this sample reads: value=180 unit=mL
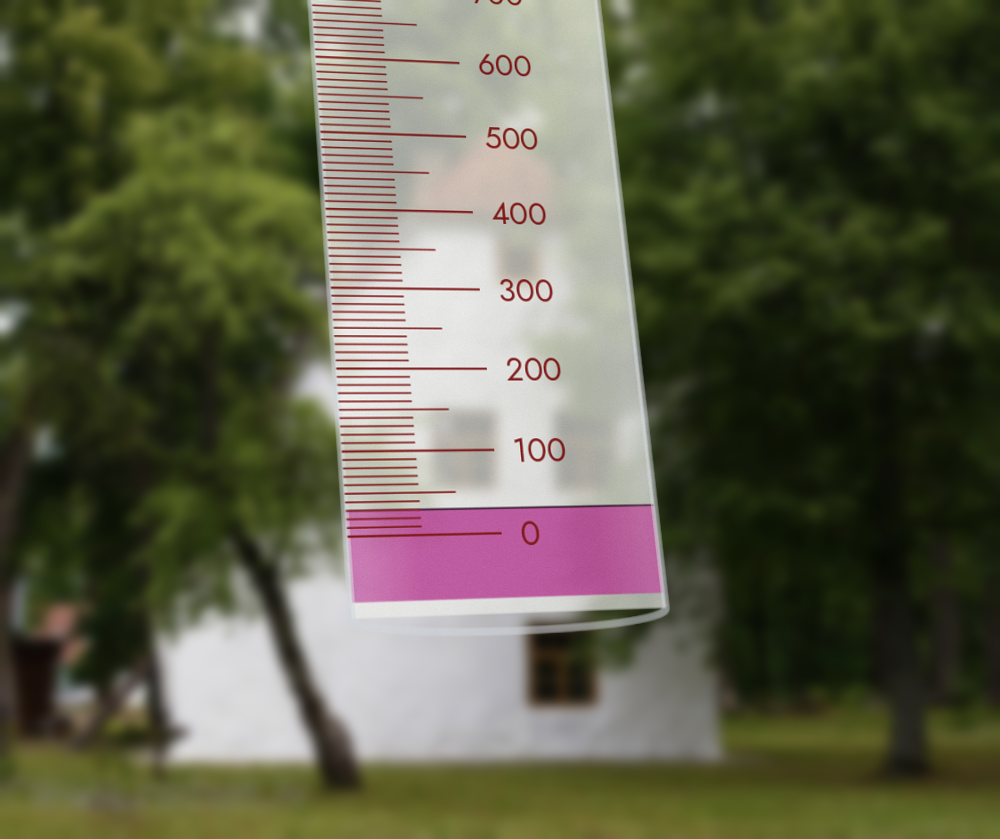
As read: value=30 unit=mL
